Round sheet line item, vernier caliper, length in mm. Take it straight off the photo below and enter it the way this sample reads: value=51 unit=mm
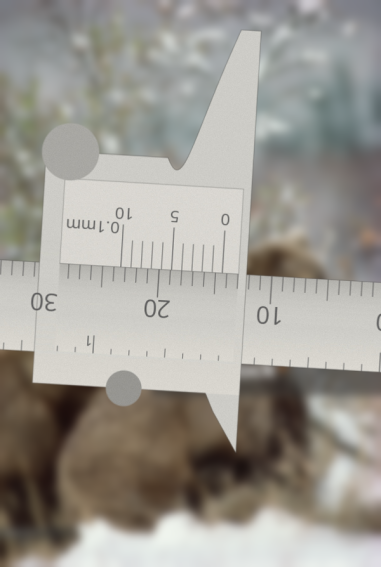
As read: value=14.4 unit=mm
